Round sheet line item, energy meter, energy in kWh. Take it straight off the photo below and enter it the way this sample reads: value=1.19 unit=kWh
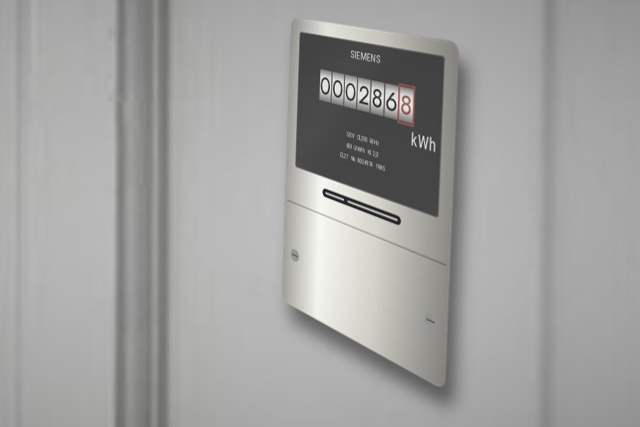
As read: value=286.8 unit=kWh
